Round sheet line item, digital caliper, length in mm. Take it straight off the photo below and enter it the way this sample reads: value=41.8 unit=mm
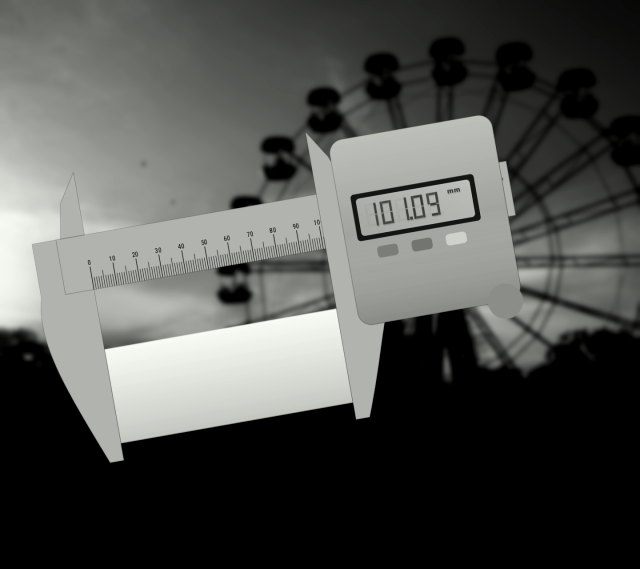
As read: value=101.09 unit=mm
